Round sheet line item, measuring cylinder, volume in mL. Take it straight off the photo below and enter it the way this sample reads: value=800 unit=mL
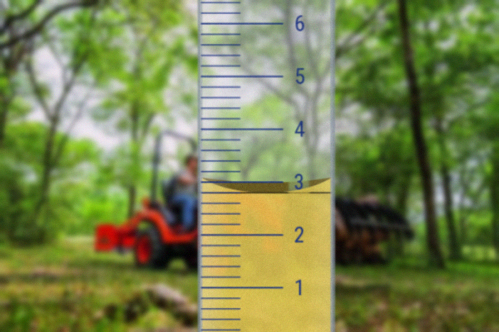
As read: value=2.8 unit=mL
